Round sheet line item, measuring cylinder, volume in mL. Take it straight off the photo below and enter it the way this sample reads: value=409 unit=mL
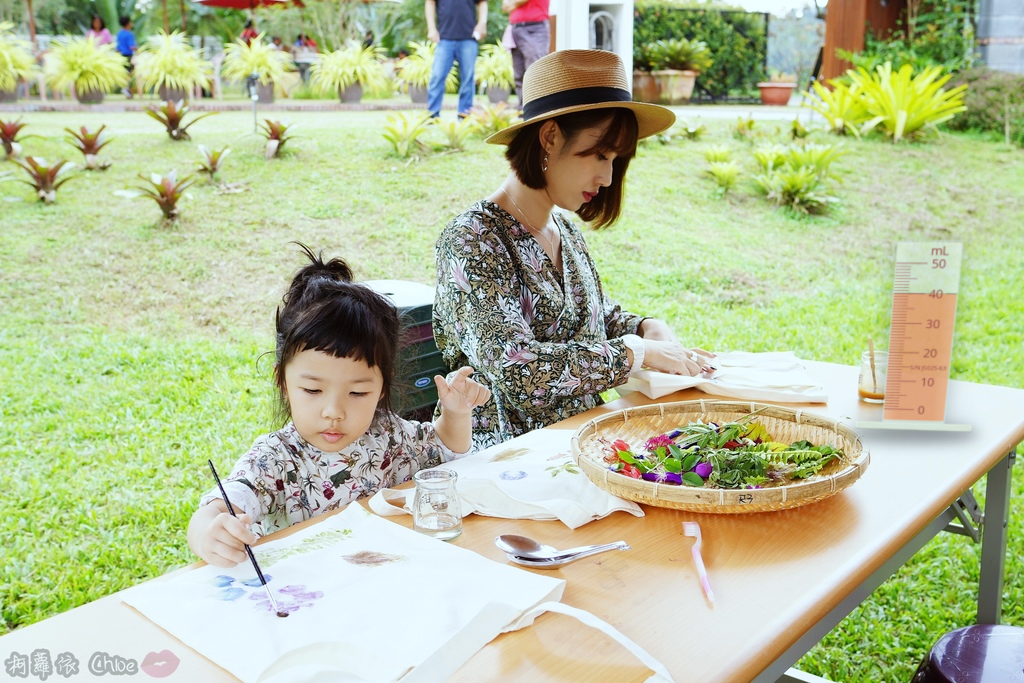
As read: value=40 unit=mL
